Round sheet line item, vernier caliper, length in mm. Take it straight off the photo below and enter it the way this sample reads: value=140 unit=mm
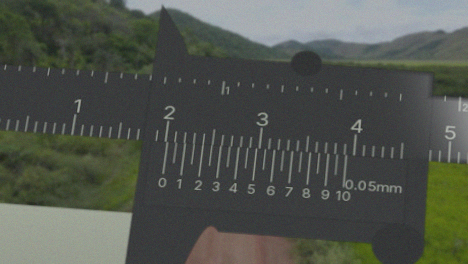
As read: value=20.2 unit=mm
